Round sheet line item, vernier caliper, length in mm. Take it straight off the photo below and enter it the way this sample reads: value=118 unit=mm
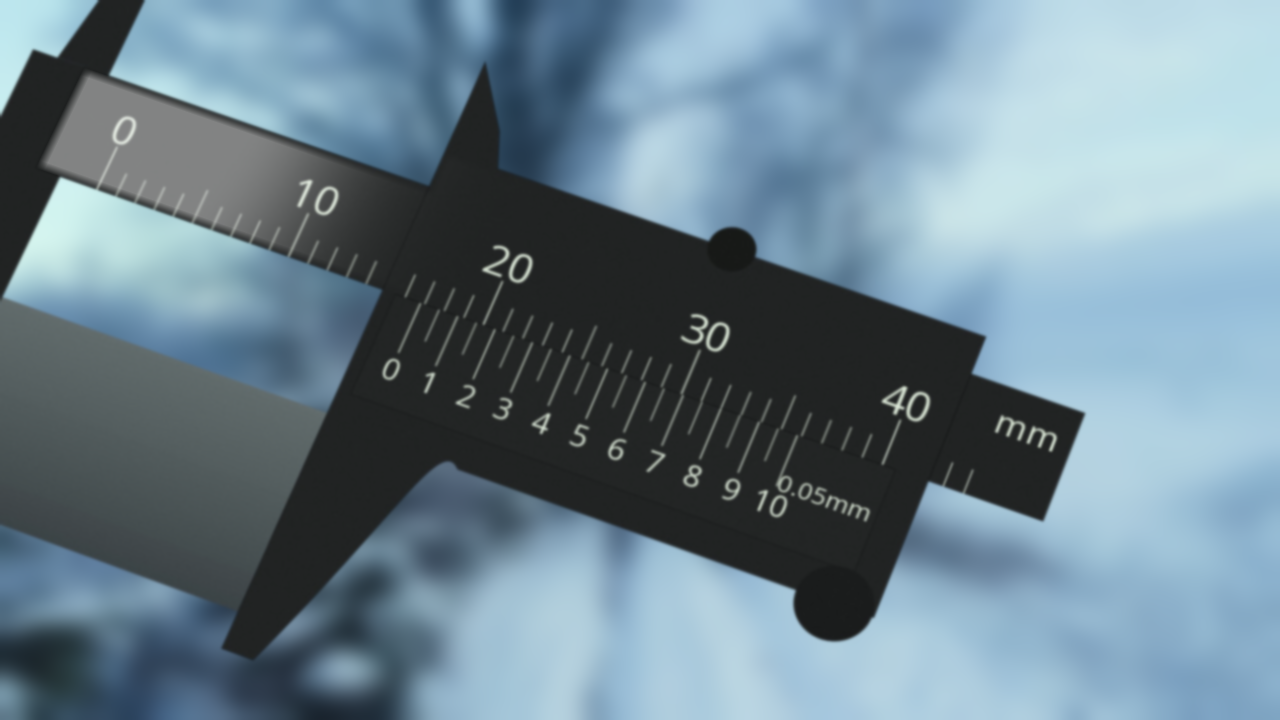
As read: value=16.8 unit=mm
